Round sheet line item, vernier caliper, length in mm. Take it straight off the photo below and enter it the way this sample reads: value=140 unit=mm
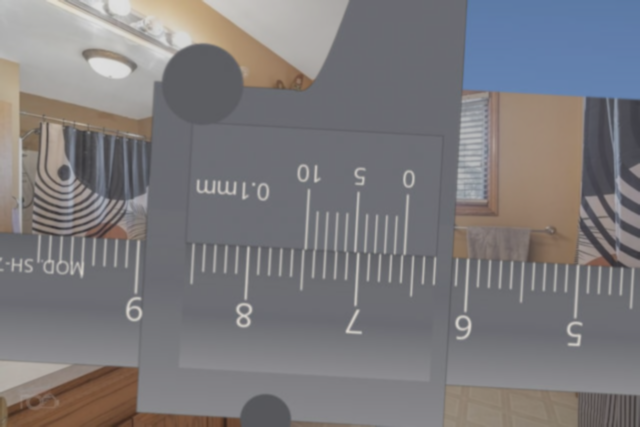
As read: value=65.8 unit=mm
